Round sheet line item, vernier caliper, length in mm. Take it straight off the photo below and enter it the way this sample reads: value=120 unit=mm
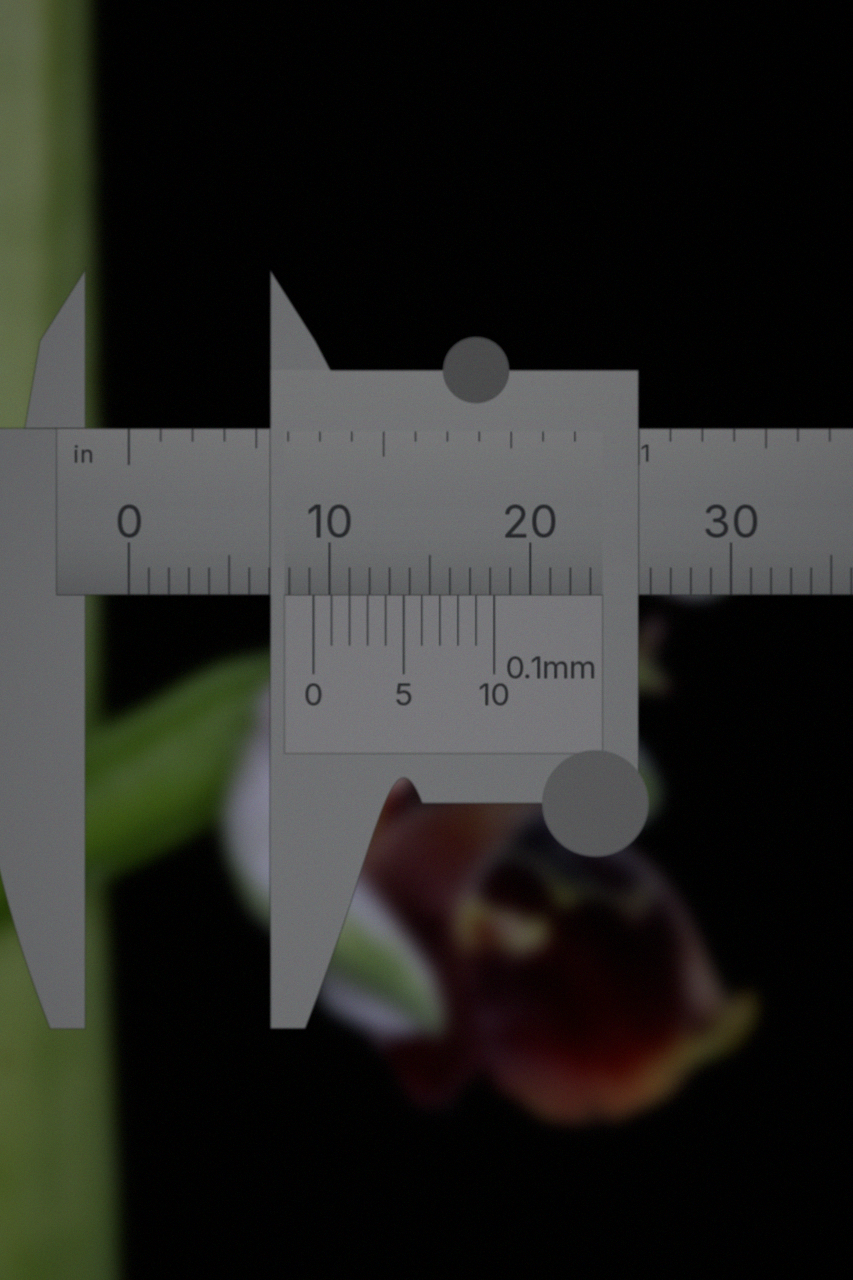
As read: value=9.2 unit=mm
